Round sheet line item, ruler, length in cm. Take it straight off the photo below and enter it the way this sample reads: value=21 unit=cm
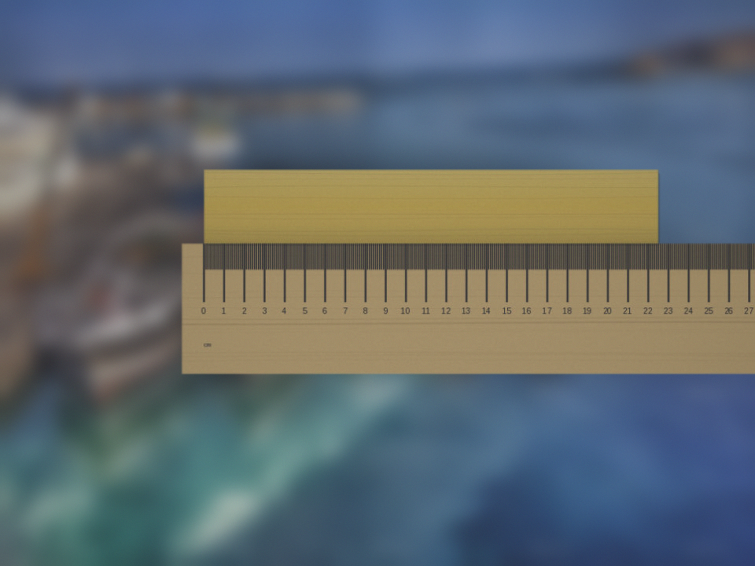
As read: value=22.5 unit=cm
